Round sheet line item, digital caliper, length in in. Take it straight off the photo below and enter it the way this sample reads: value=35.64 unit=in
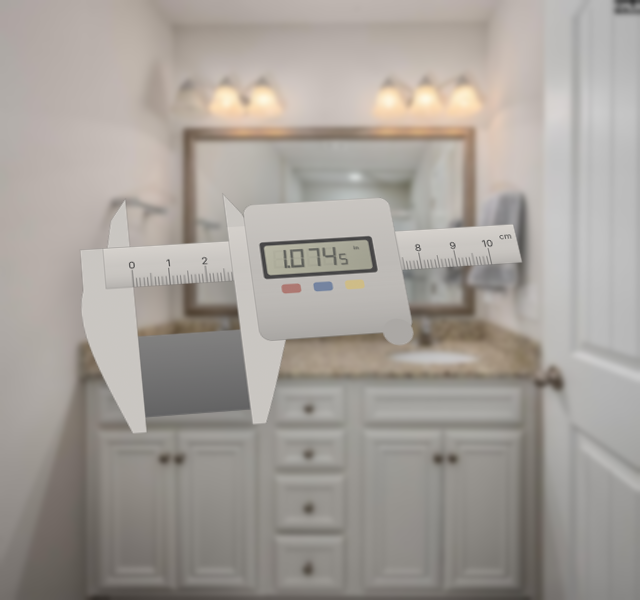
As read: value=1.0745 unit=in
